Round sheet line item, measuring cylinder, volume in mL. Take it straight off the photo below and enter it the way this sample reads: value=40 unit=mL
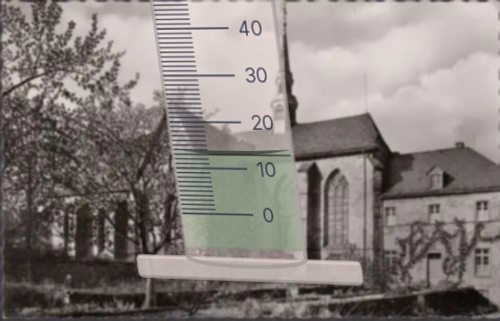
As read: value=13 unit=mL
